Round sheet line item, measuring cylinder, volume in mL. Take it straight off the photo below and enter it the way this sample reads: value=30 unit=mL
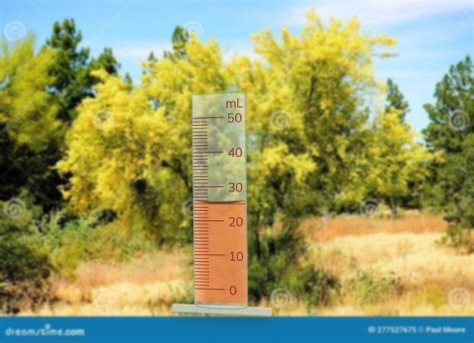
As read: value=25 unit=mL
